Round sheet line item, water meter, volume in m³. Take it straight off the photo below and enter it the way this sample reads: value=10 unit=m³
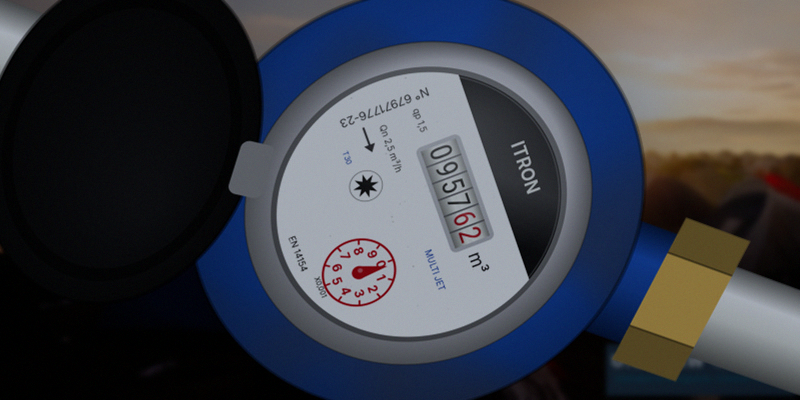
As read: value=957.620 unit=m³
